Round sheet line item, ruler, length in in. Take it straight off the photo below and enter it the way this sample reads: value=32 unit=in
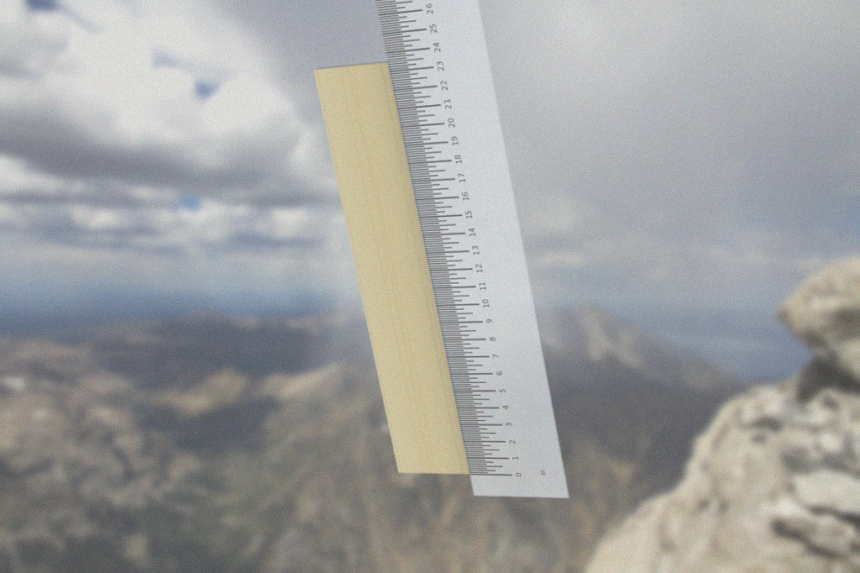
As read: value=23.5 unit=in
